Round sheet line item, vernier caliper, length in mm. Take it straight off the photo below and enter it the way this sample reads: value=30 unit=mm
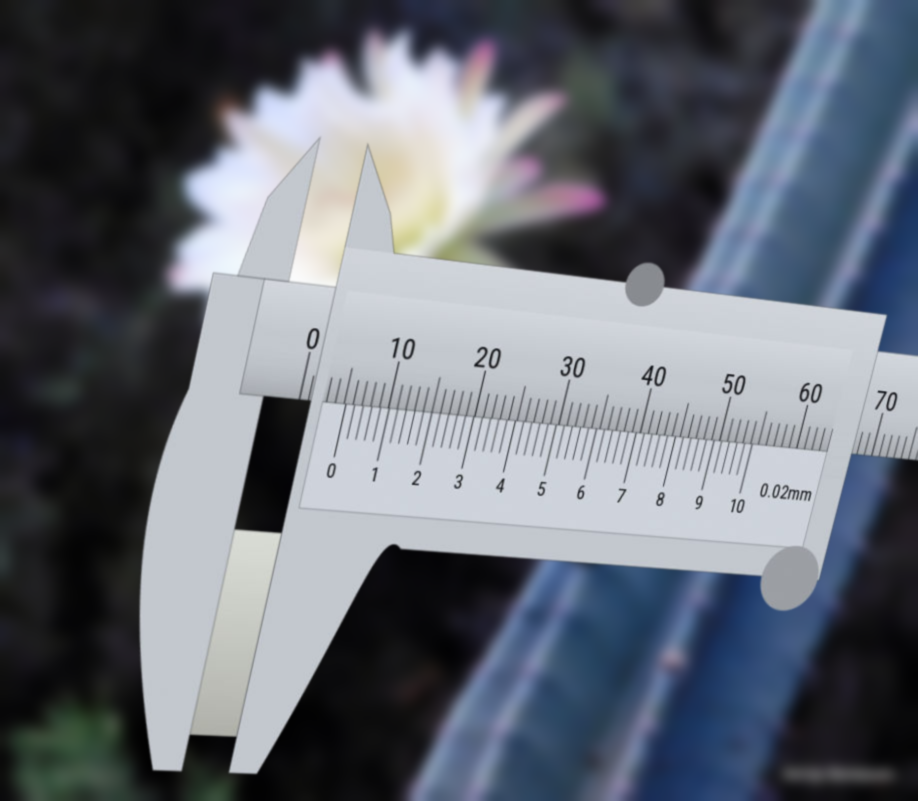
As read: value=5.2 unit=mm
